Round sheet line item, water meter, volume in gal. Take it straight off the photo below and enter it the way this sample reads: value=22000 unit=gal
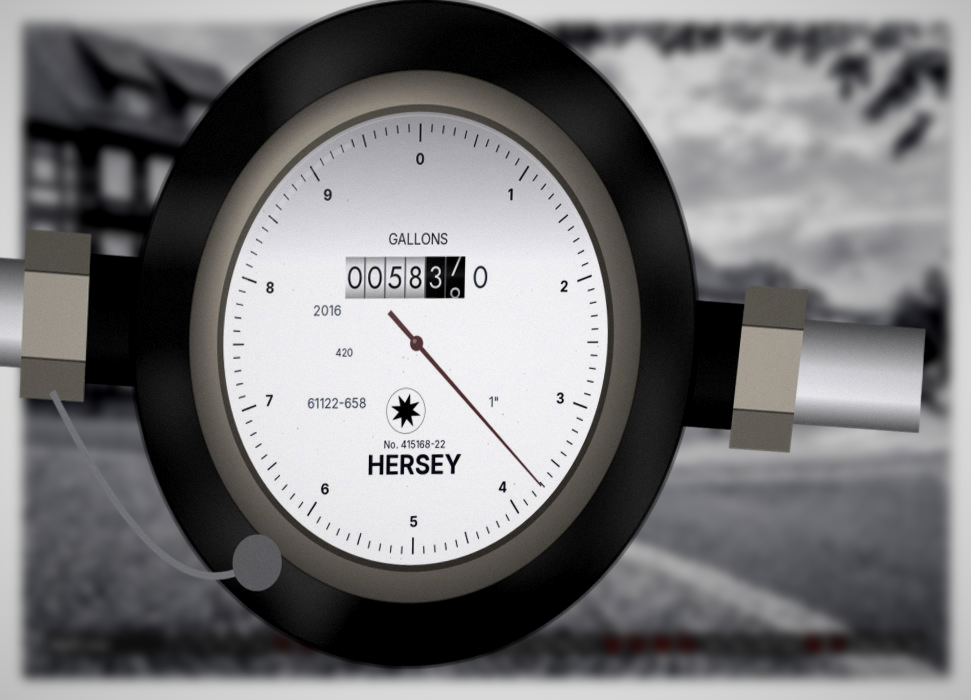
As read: value=58373.7 unit=gal
